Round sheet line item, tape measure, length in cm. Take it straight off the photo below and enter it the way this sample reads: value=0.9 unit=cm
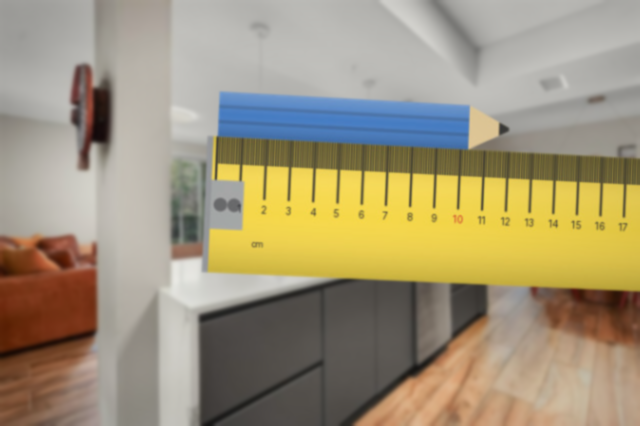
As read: value=12 unit=cm
